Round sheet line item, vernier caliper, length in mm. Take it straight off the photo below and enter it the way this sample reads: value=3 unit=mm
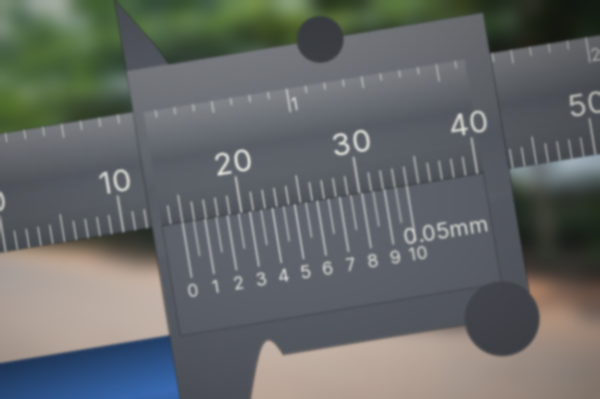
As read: value=15.0 unit=mm
